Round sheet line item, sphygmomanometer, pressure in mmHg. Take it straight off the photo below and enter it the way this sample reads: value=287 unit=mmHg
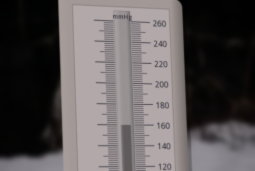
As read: value=160 unit=mmHg
